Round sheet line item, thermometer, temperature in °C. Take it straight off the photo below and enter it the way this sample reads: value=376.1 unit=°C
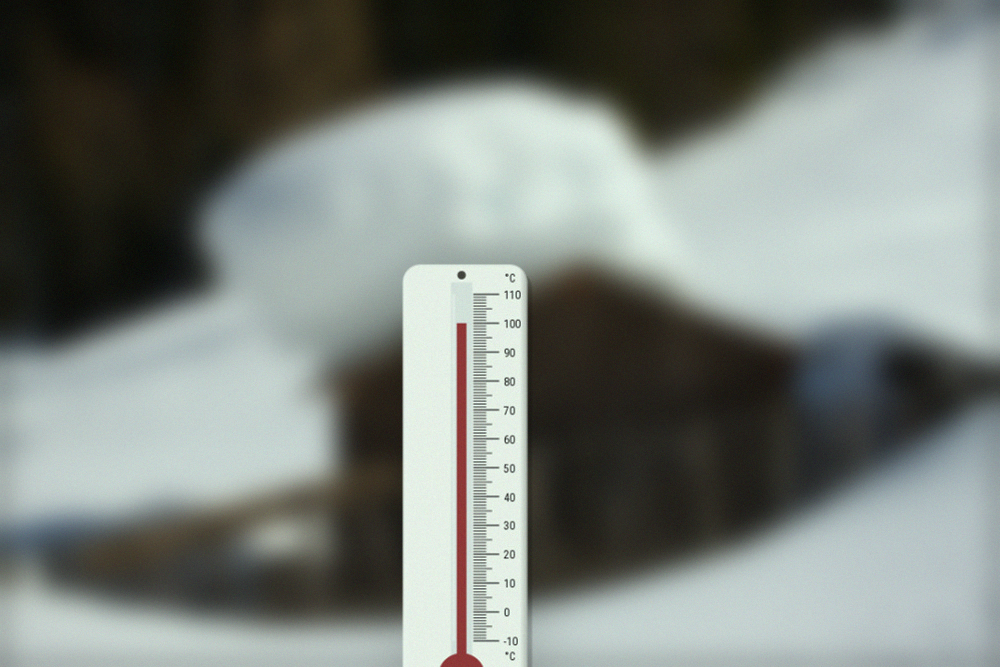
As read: value=100 unit=°C
